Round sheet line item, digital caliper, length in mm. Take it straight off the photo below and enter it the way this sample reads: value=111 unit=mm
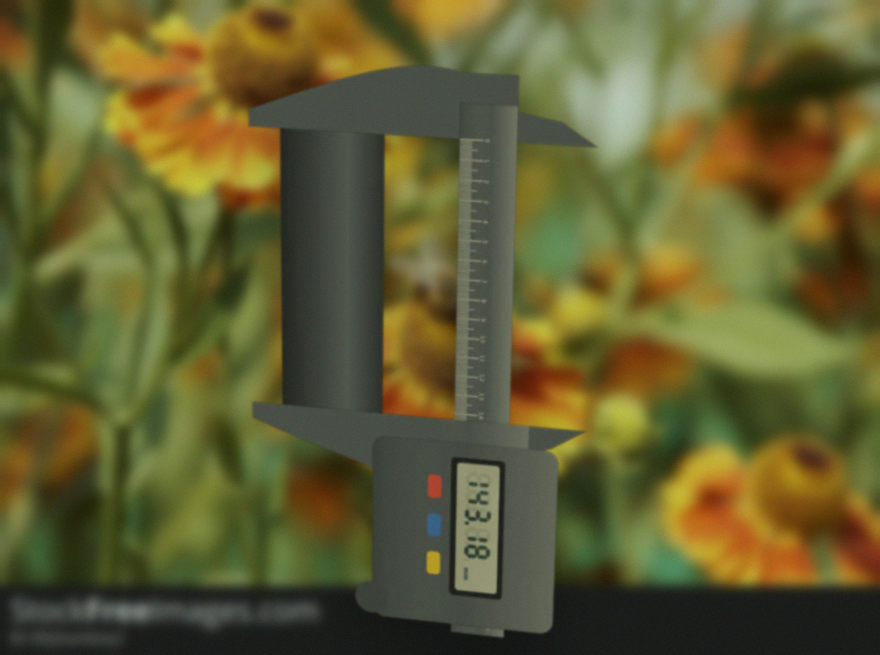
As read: value=143.18 unit=mm
